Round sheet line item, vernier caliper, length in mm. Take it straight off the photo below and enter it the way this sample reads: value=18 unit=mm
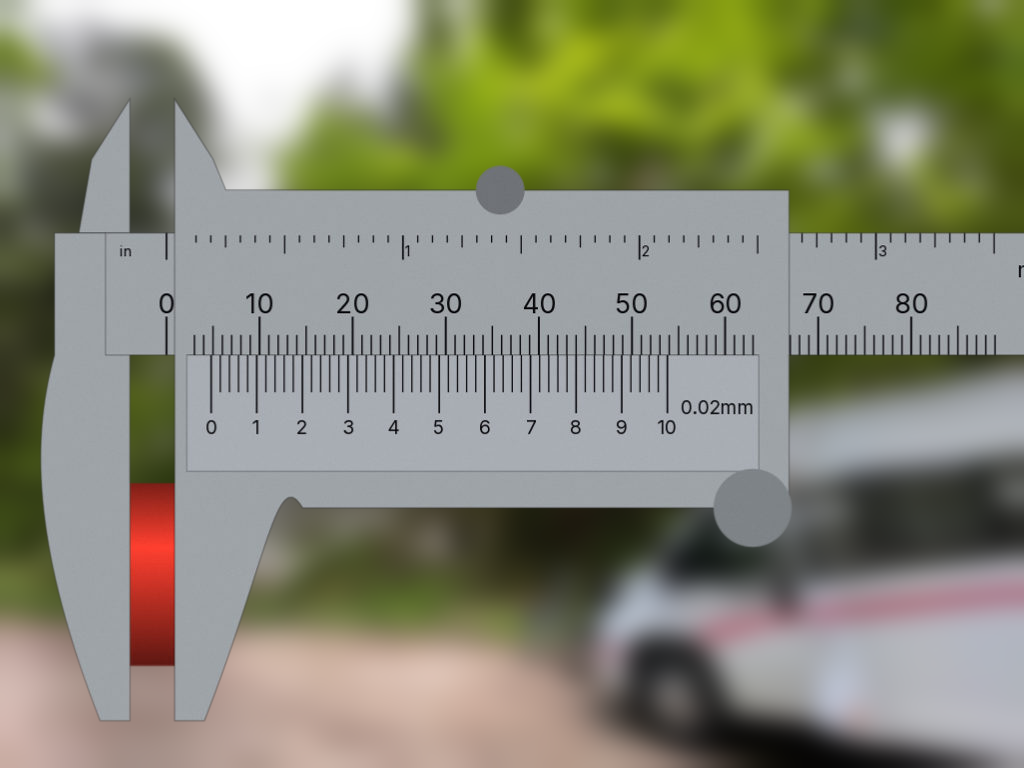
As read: value=4.8 unit=mm
